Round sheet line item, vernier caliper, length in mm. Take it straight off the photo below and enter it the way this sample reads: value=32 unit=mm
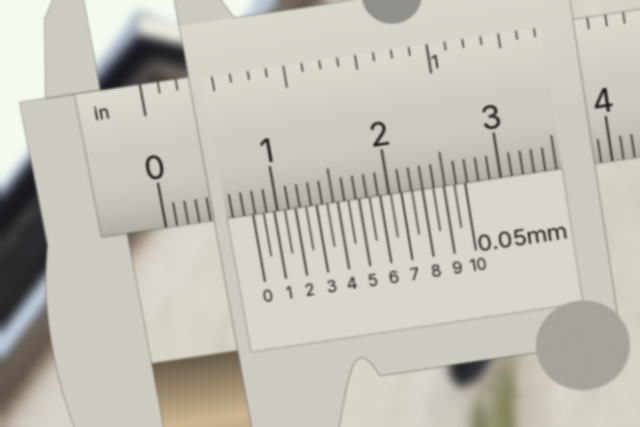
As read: value=7.8 unit=mm
